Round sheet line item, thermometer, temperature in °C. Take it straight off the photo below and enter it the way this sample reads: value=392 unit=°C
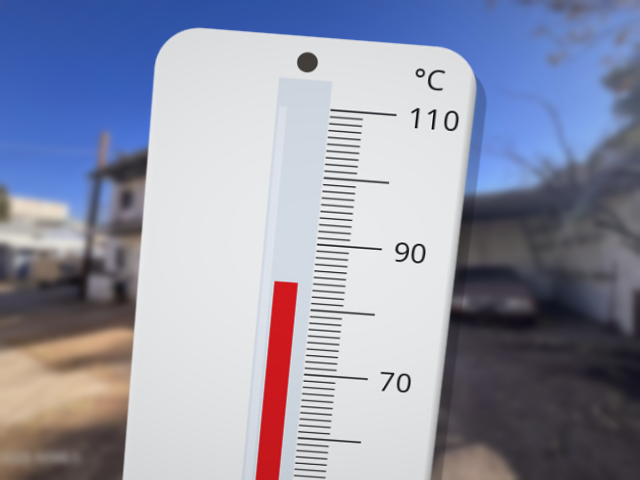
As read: value=84 unit=°C
